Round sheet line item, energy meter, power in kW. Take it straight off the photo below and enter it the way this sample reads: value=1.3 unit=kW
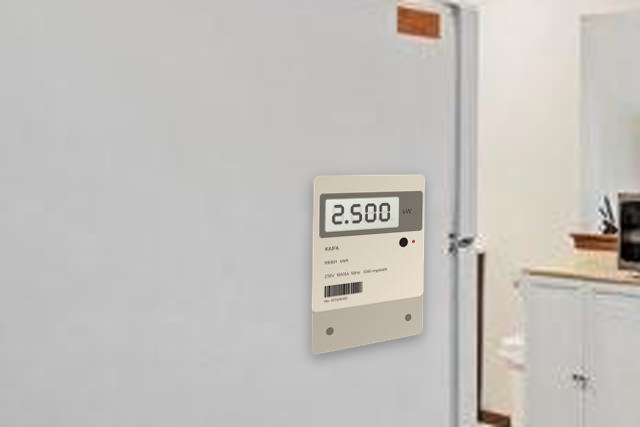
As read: value=2.500 unit=kW
